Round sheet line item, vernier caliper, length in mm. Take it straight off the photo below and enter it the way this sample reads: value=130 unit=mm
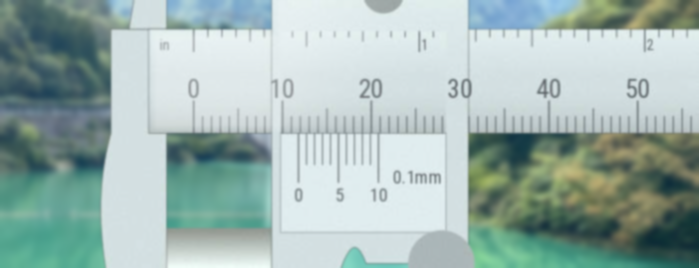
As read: value=11.8 unit=mm
